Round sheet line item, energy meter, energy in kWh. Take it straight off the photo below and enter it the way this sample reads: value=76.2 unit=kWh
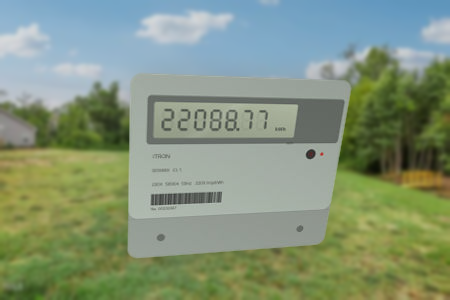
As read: value=22088.77 unit=kWh
